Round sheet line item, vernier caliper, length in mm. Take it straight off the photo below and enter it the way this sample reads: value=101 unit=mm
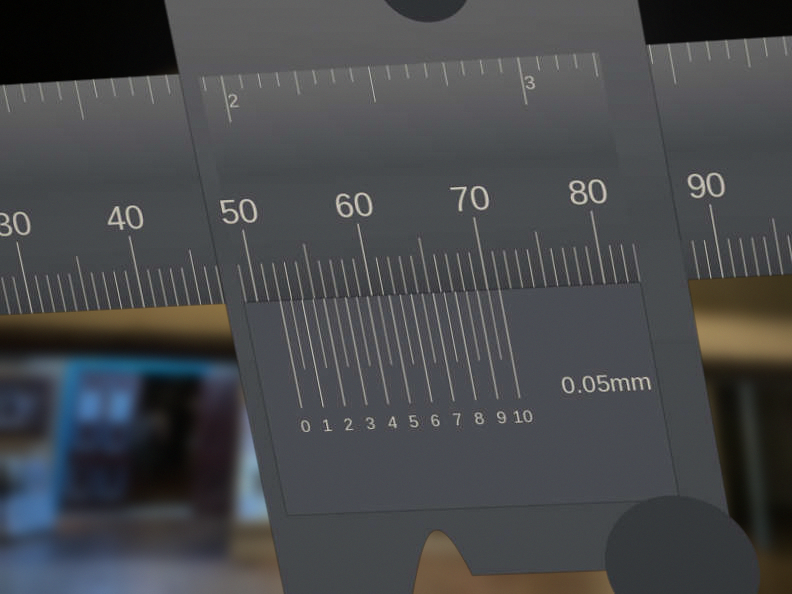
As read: value=52.0 unit=mm
